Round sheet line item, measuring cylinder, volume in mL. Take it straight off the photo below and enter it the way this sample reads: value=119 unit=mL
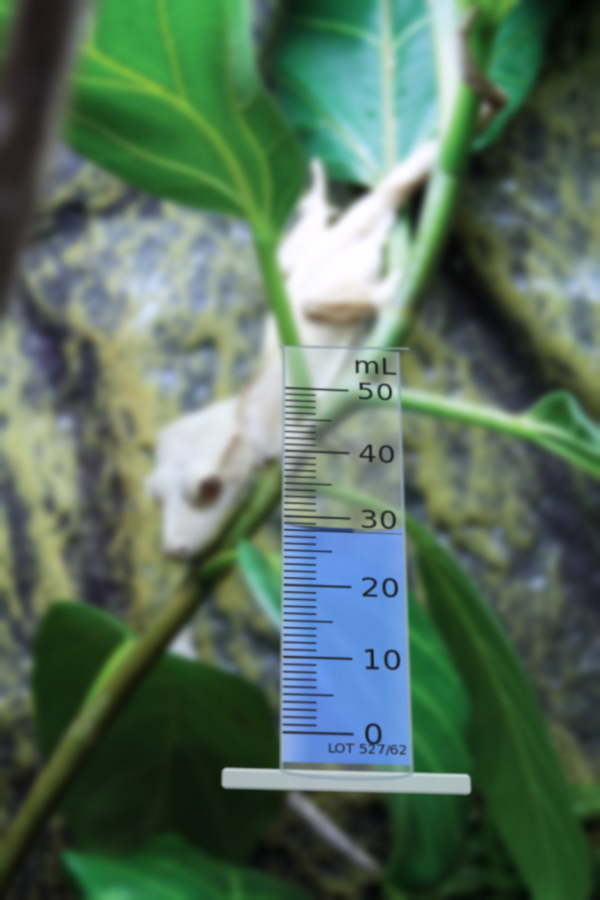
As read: value=28 unit=mL
